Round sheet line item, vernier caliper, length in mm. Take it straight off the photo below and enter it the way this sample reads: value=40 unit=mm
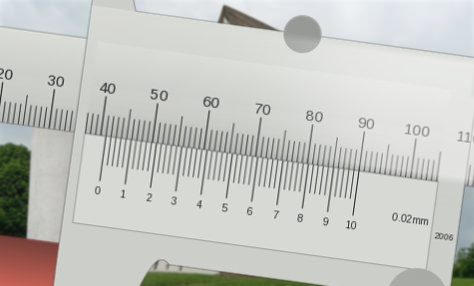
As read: value=41.0 unit=mm
